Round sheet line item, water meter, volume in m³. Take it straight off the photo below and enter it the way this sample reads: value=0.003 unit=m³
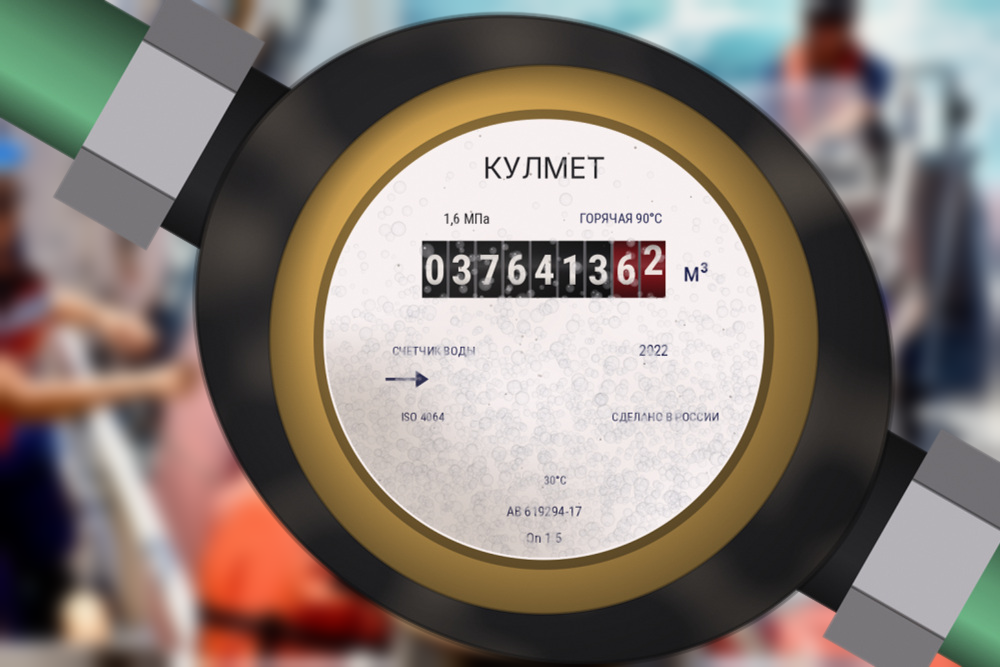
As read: value=376413.62 unit=m³
